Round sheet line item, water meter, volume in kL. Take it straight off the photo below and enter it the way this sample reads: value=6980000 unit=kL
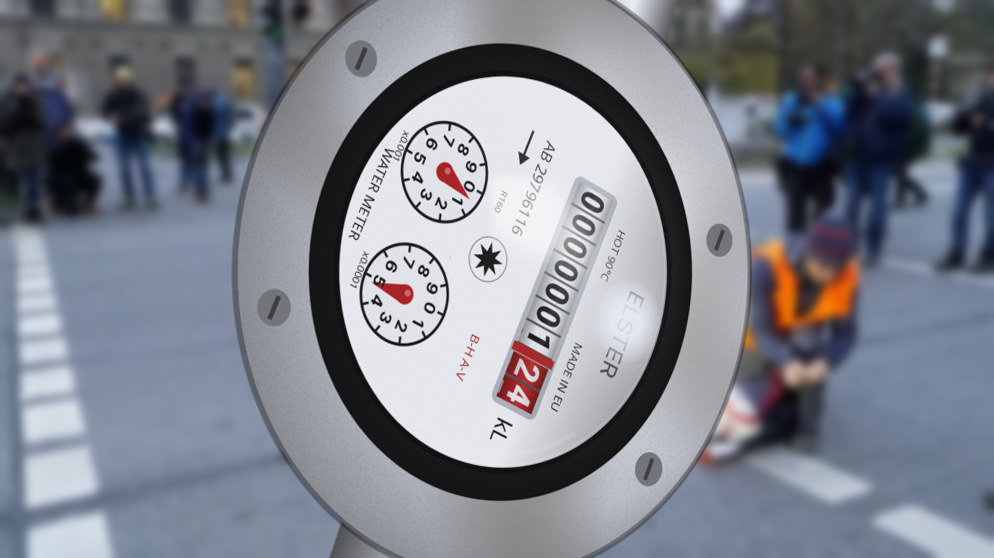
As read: value=1.2404 unit=kL
